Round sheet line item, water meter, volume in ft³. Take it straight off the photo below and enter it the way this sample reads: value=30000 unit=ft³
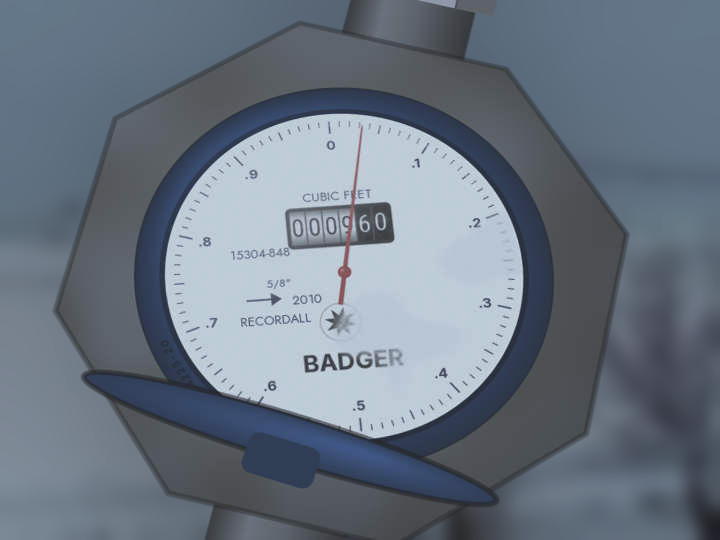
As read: value=960.03 unit=ft³
